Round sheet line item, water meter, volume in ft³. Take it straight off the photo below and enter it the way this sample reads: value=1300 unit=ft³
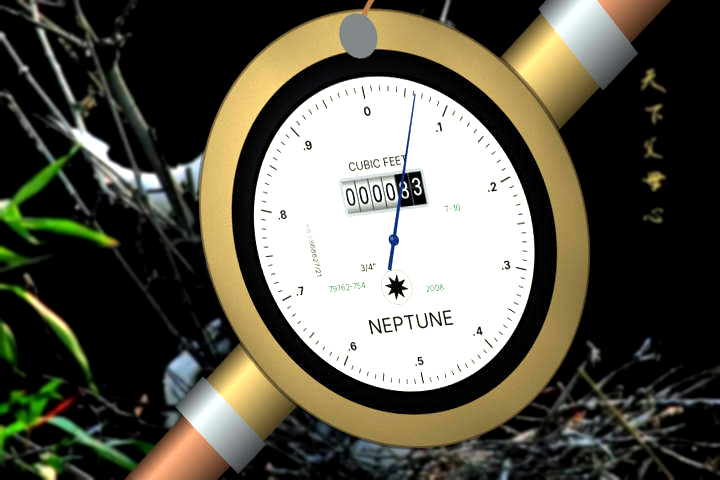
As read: value=83.06 unit=ft³
